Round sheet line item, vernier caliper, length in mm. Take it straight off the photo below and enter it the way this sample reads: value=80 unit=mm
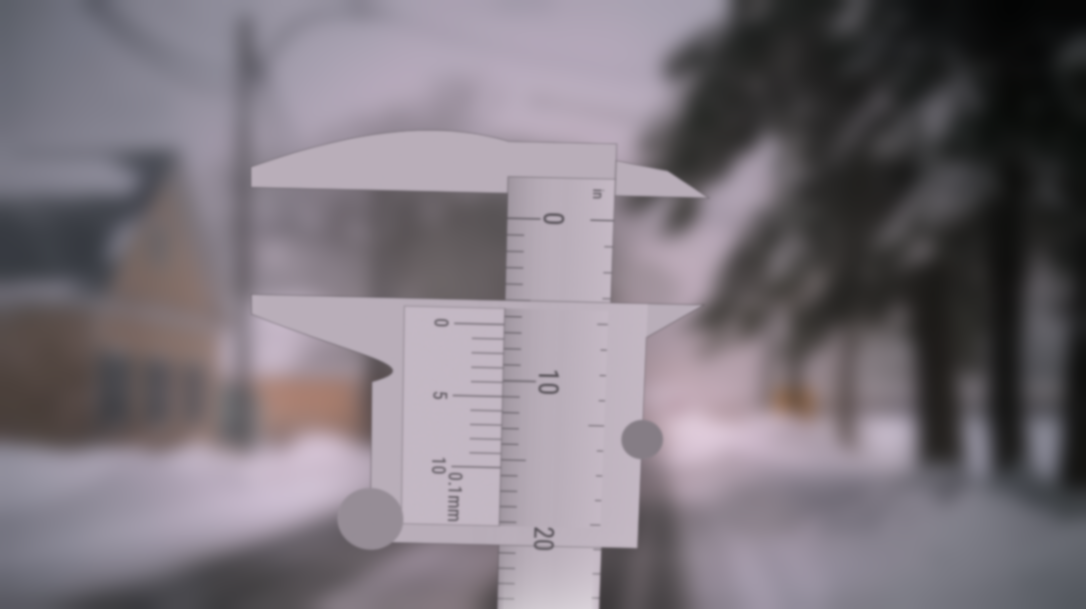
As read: value=6.5 unit=mm
